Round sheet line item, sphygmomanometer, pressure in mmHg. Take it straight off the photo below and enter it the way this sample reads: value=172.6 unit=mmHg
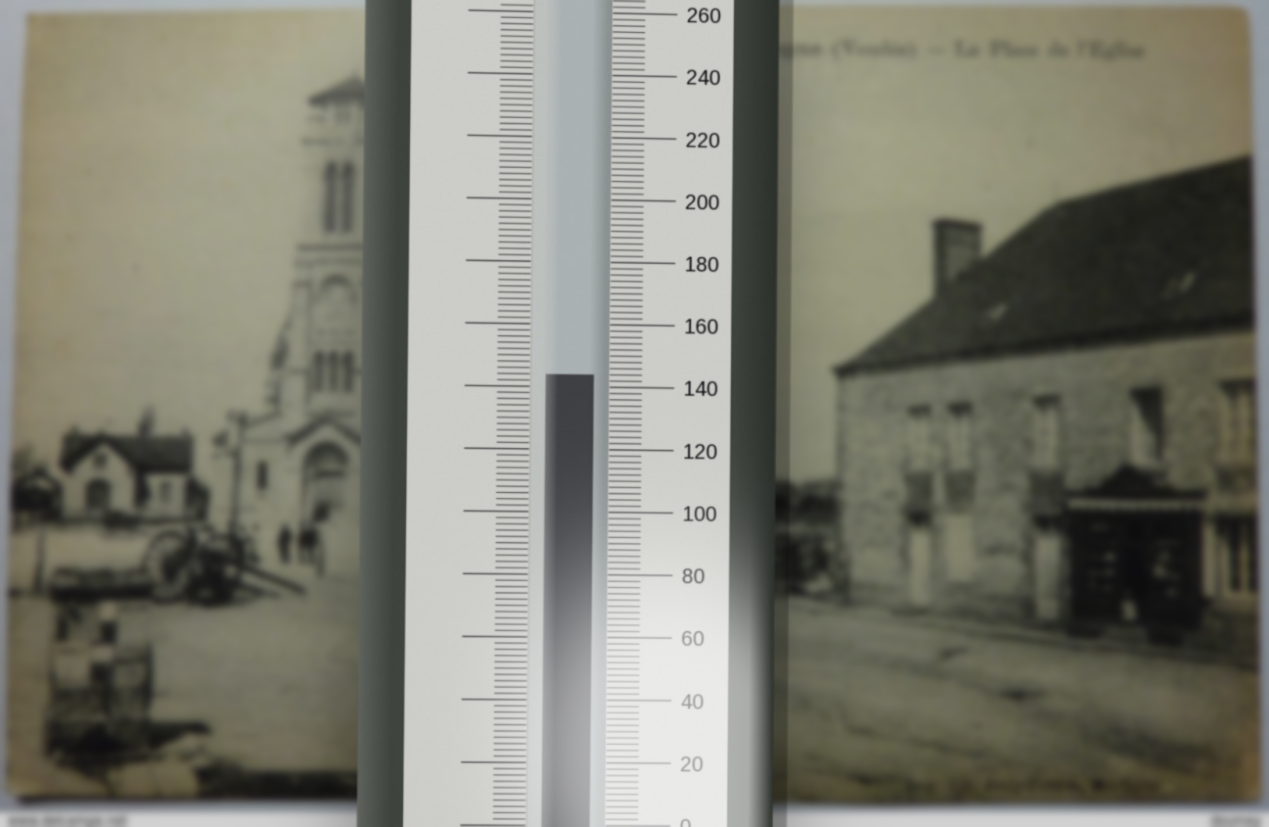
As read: value=144 unit=mmHg
